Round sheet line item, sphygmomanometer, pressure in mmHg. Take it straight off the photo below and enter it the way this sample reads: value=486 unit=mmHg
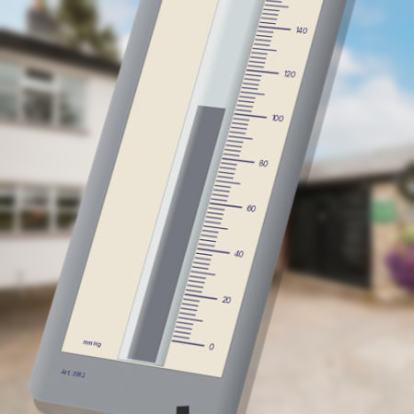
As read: value=102 unit=mmHg
